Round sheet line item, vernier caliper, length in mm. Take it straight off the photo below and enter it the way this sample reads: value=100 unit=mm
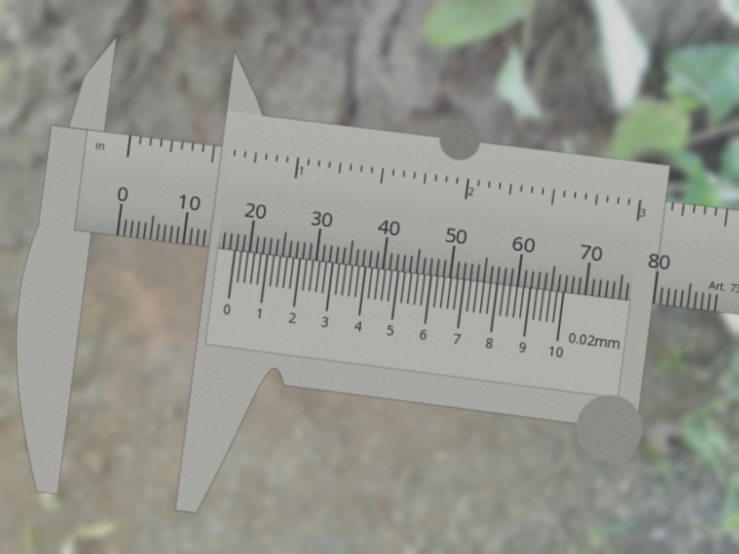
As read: value=17.8 unit=mm
